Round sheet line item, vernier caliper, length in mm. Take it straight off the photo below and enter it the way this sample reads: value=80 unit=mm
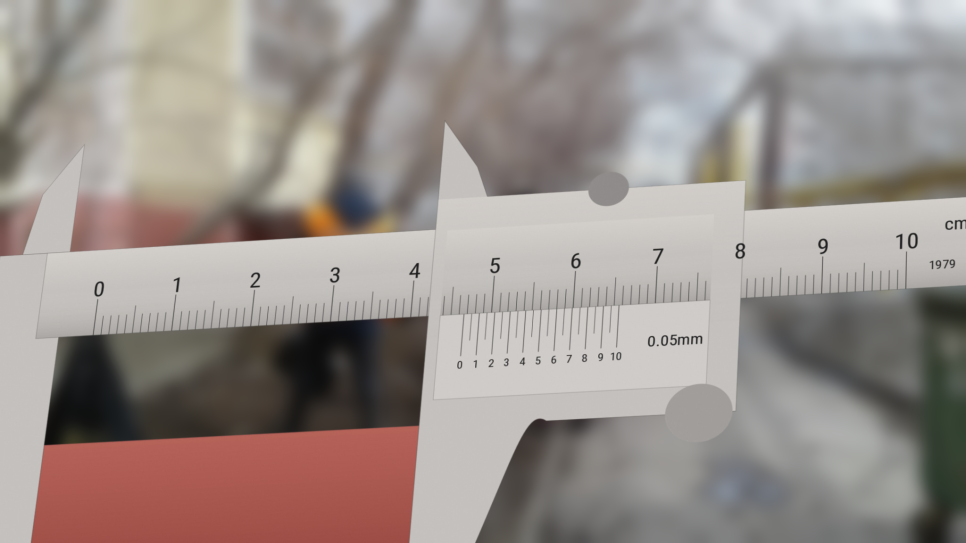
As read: value=46.6 unit=mm
